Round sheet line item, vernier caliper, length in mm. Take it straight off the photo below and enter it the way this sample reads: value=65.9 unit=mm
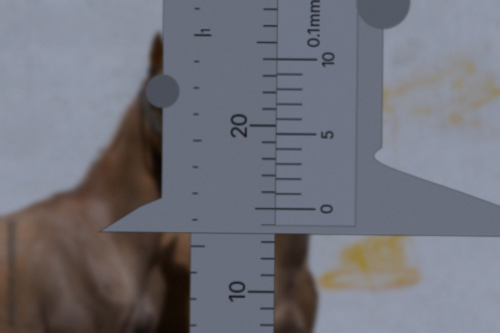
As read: value=15.0 unit=mm
